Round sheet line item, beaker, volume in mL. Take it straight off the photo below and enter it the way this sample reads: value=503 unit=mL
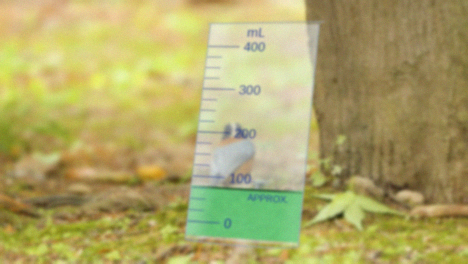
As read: value=75 unit=mL
